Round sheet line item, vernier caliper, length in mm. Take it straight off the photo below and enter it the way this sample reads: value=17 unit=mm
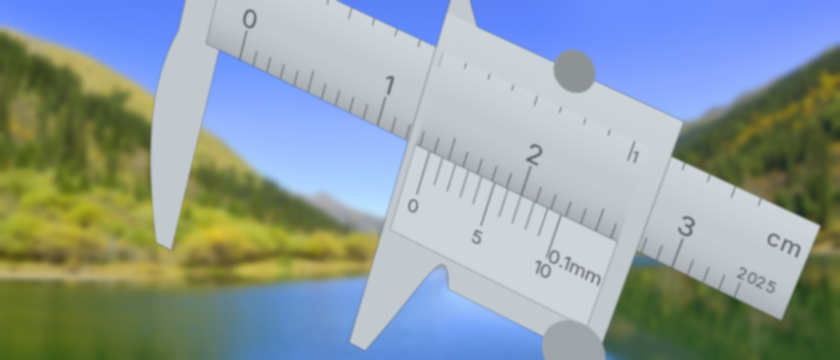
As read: value=13.7 unit=mm
